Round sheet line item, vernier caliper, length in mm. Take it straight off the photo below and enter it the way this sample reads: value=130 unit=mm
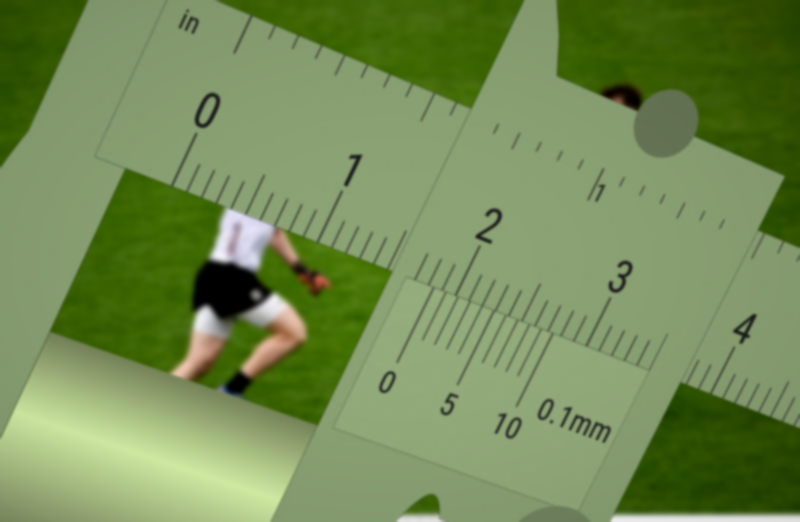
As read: value=18.4 unit=mm
